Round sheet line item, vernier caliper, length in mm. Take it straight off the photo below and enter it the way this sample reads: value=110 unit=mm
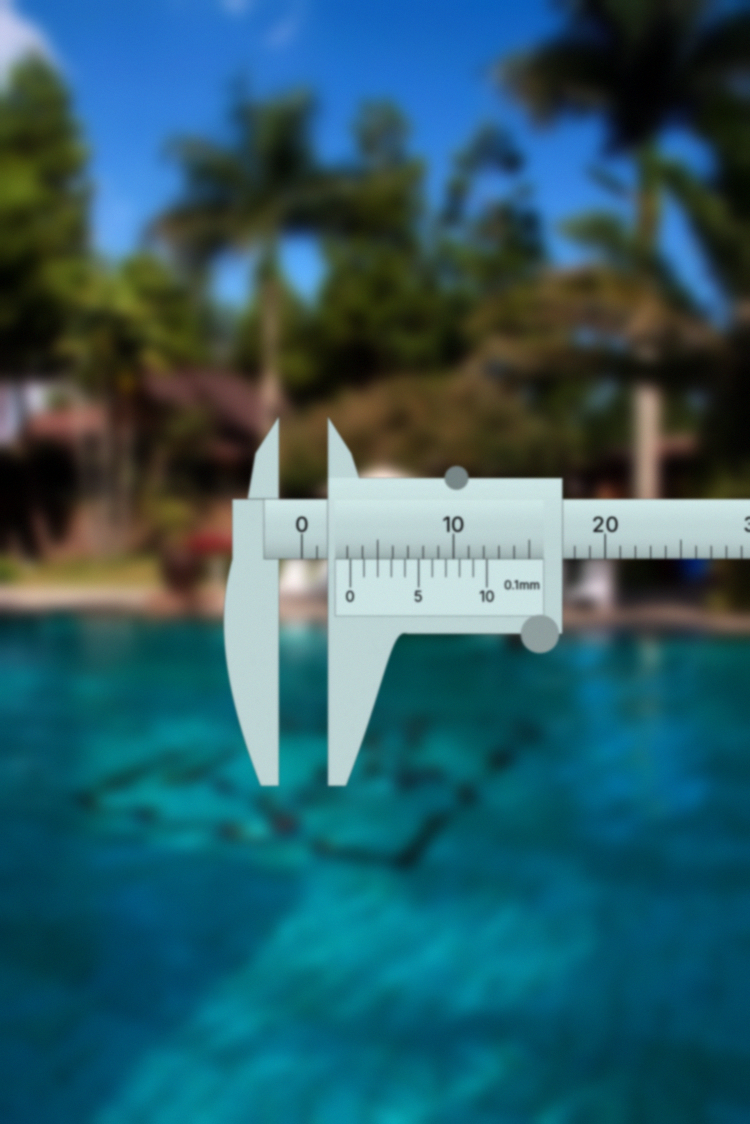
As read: value=3.2 unit=mm
